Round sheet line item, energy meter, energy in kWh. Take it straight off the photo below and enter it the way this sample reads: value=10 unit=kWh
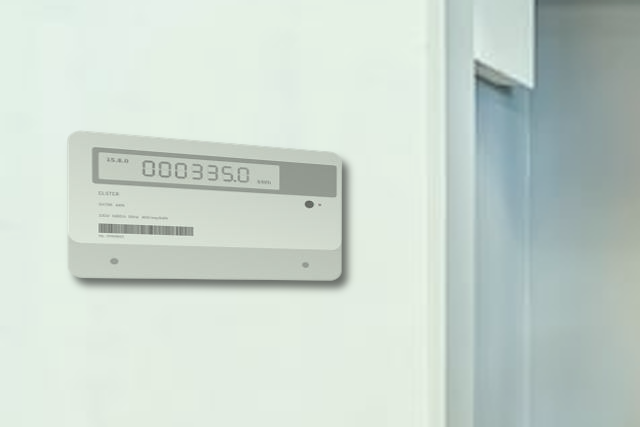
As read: value=335.0 unit=kWh
